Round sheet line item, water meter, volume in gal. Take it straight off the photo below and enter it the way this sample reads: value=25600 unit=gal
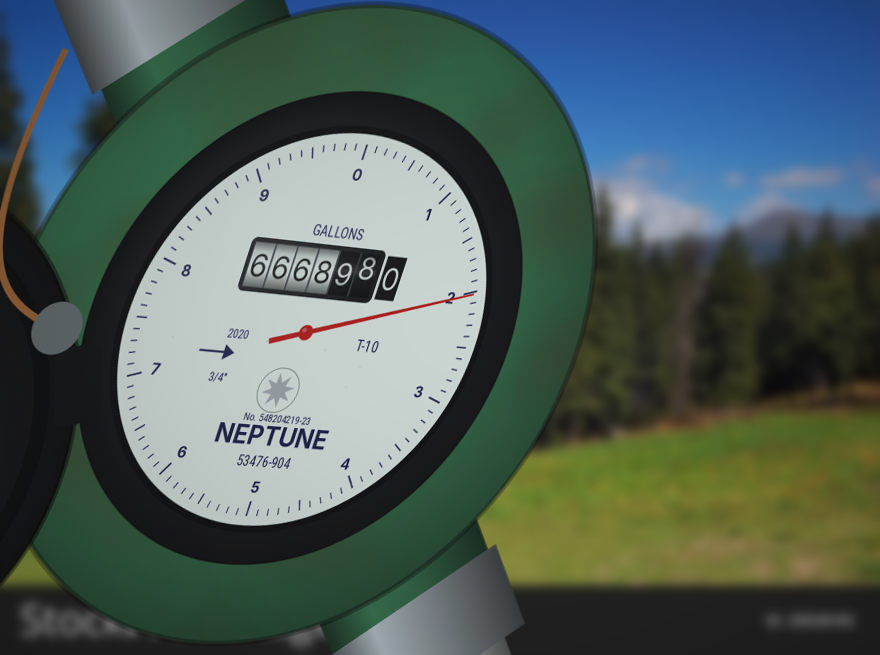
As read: value=6668982.0 unit=gal
